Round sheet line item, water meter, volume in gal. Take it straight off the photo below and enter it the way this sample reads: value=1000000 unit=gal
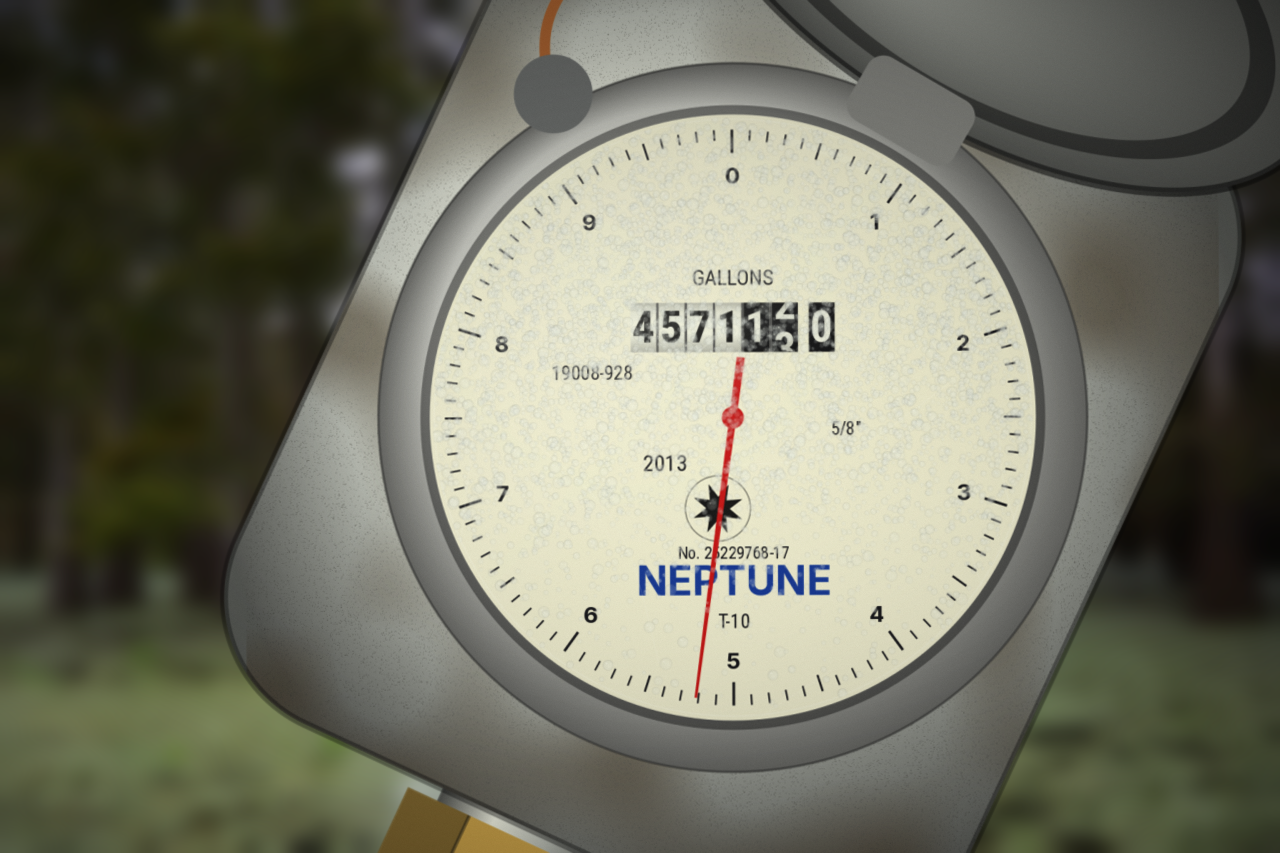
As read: value=4571125.2 unit=gal
